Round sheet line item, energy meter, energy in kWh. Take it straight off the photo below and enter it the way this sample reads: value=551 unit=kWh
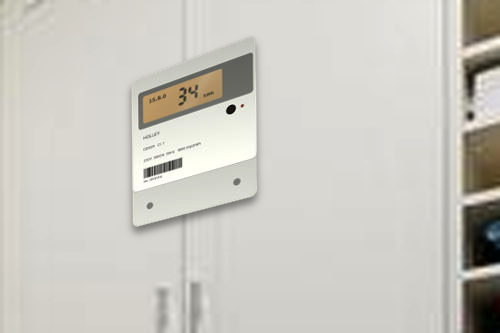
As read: value=34 unit=kWh
